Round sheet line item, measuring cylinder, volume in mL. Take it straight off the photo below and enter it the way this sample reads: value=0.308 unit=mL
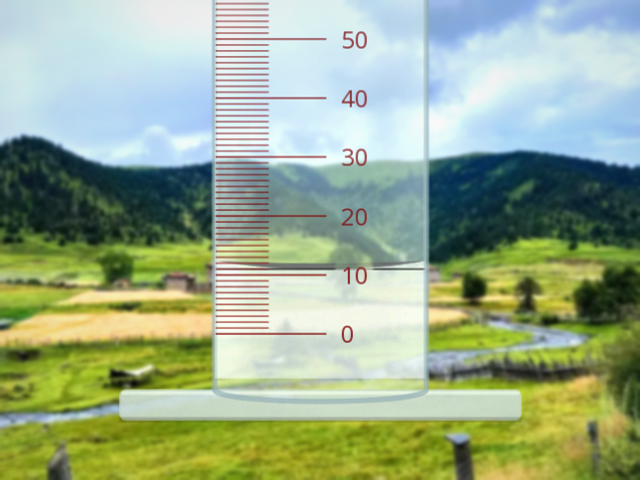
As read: value=11 unit=mL
